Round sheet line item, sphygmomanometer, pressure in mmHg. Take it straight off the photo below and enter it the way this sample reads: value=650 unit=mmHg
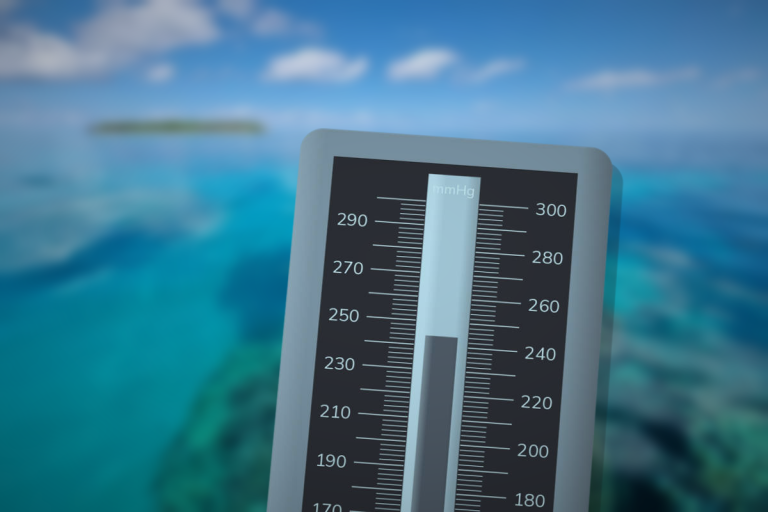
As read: value=244 unit=mmHg
